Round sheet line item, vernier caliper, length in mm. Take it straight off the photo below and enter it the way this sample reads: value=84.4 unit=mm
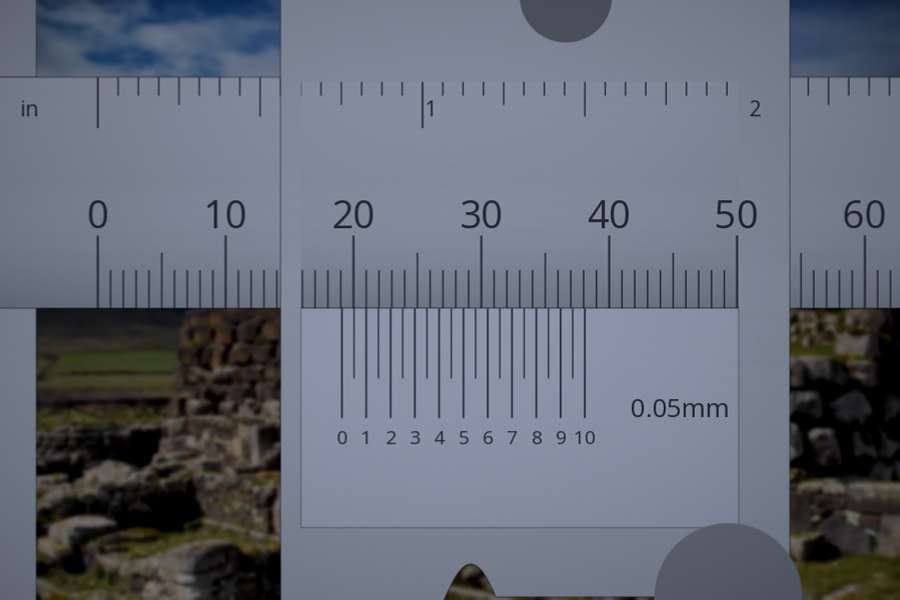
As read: value=19.1 unit=mm
